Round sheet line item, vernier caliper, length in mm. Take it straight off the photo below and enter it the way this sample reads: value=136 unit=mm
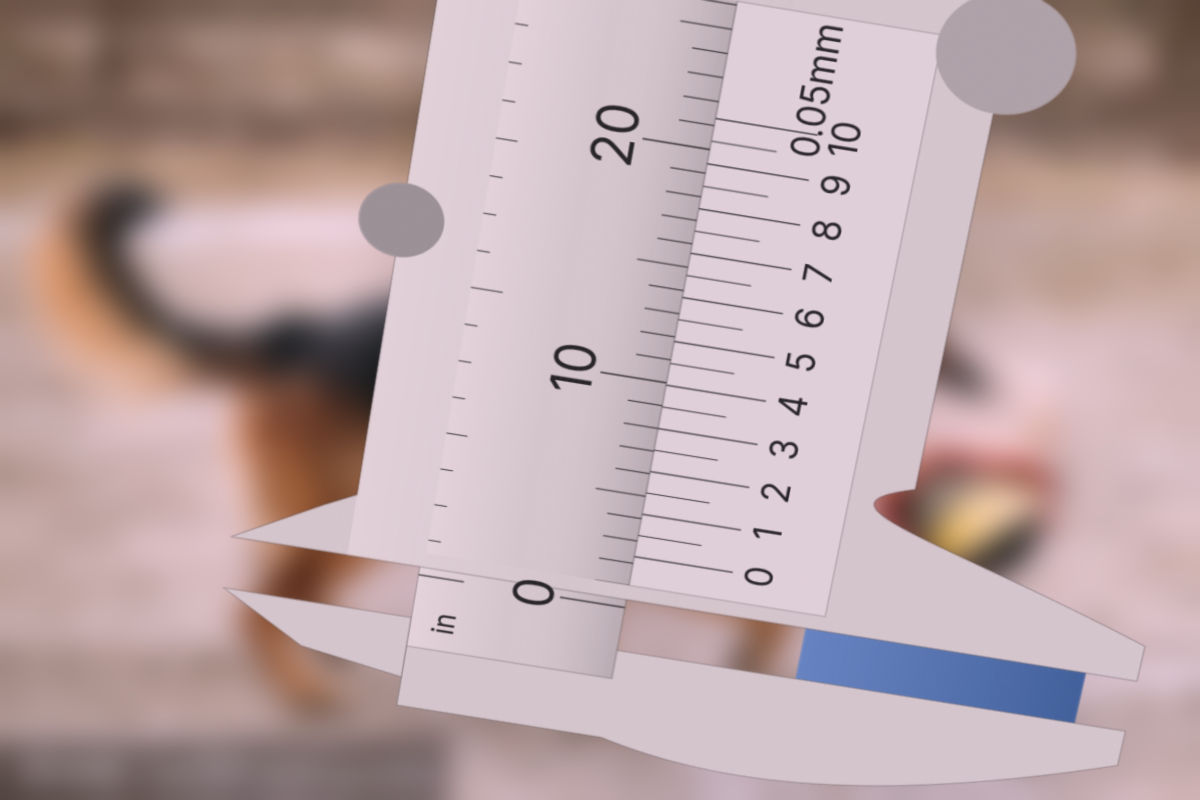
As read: value=2.3 unit=mm
